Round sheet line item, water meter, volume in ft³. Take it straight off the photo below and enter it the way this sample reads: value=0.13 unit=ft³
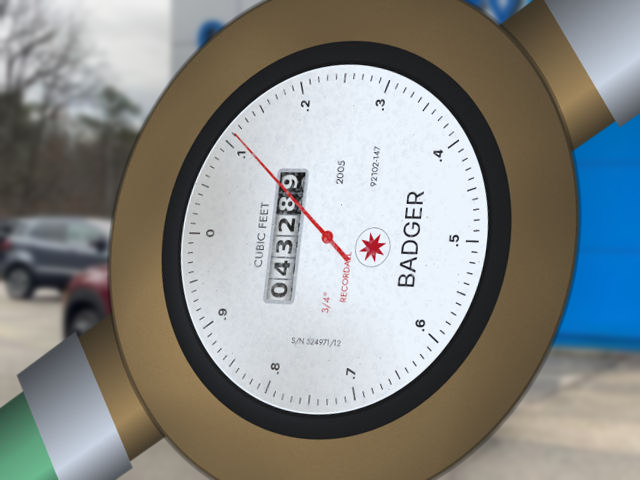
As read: value=43289.11 unit=ft³
